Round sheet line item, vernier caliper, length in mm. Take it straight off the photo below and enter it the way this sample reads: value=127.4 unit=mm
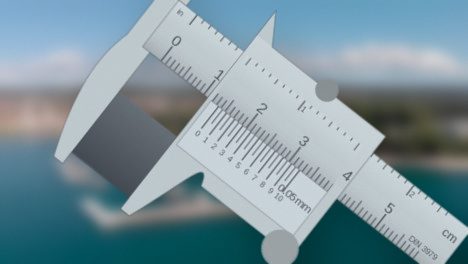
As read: value=13.5 unit=mm
